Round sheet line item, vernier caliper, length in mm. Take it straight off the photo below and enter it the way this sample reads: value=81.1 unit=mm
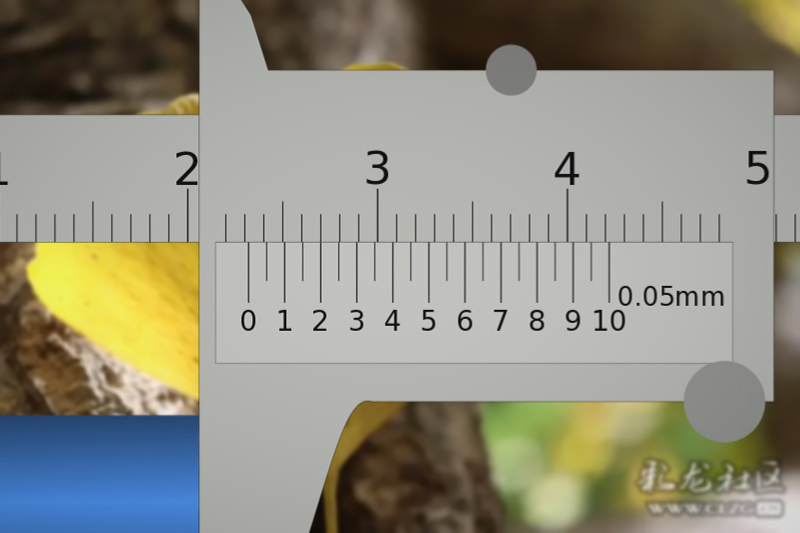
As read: value=23.2 unit=mm
